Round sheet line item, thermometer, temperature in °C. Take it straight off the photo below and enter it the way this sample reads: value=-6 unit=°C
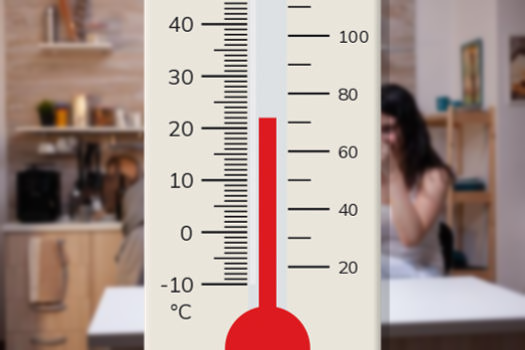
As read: value=22 unit=°C
